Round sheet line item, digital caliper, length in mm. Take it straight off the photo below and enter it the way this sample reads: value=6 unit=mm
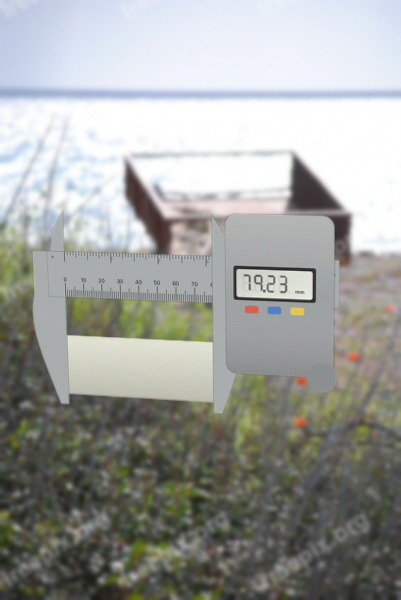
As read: value=79.23 unit=mm
